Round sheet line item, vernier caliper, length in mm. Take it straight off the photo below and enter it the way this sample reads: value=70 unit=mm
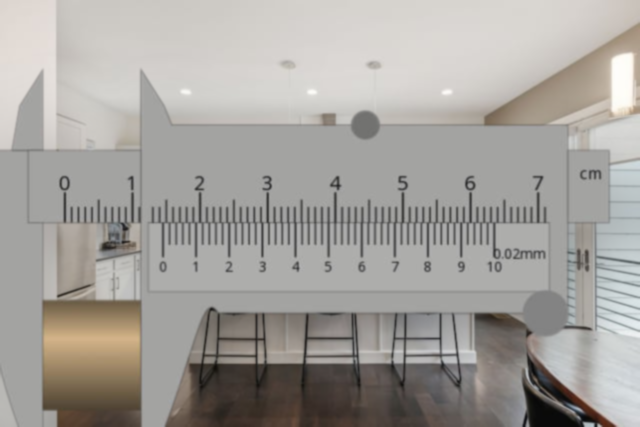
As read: value=14.5 unit=mm
